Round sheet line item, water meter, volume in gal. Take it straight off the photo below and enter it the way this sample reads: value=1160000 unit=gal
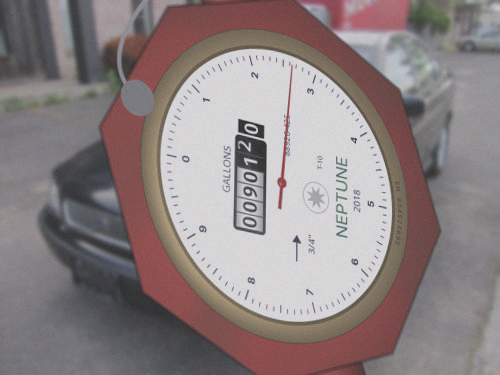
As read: value=90122.6 unit=gal
